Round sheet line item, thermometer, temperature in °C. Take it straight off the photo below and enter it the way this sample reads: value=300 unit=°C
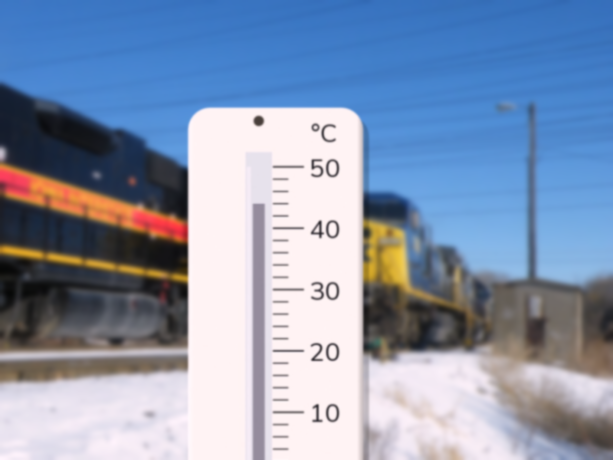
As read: value=44 unit=°C
